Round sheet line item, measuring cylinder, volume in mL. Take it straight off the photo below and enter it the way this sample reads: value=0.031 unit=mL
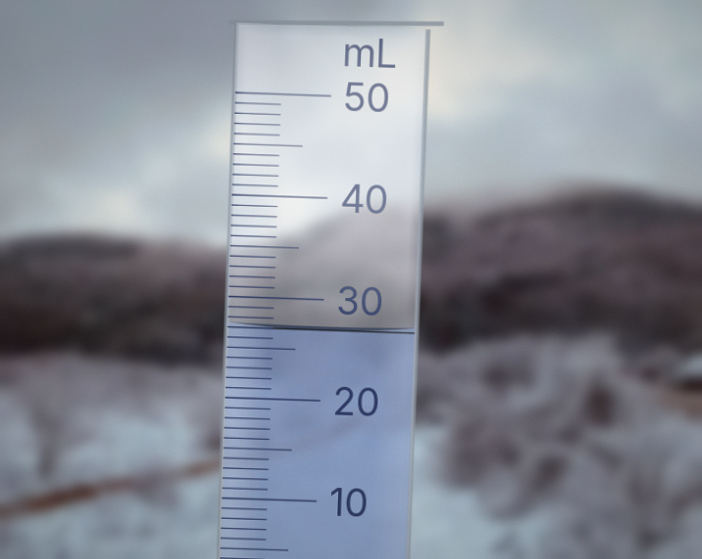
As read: value=27 unit=mL
